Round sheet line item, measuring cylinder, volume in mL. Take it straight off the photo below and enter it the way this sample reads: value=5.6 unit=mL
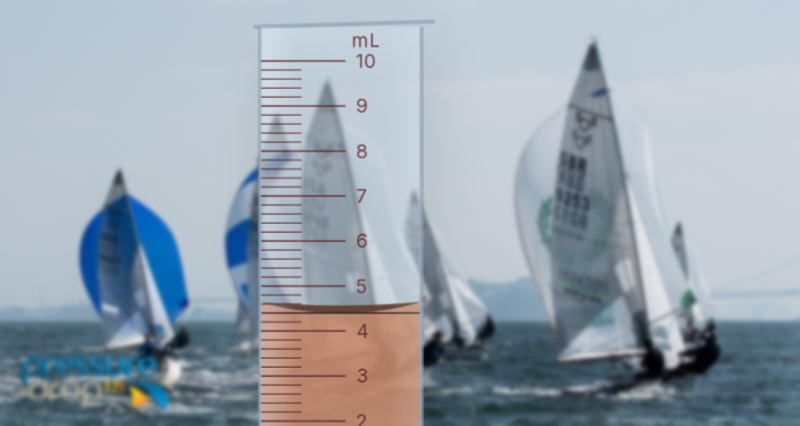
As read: value=4.4 unit=mL
